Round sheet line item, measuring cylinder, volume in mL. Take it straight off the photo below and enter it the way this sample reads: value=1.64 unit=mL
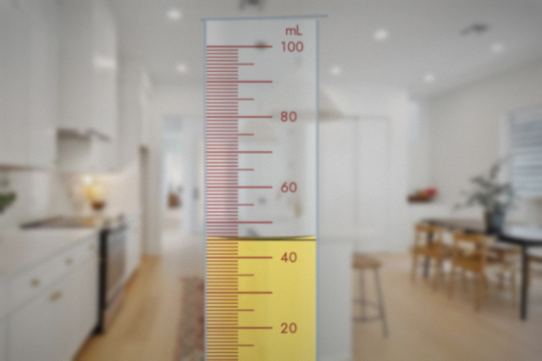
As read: value=45 unit=mL
